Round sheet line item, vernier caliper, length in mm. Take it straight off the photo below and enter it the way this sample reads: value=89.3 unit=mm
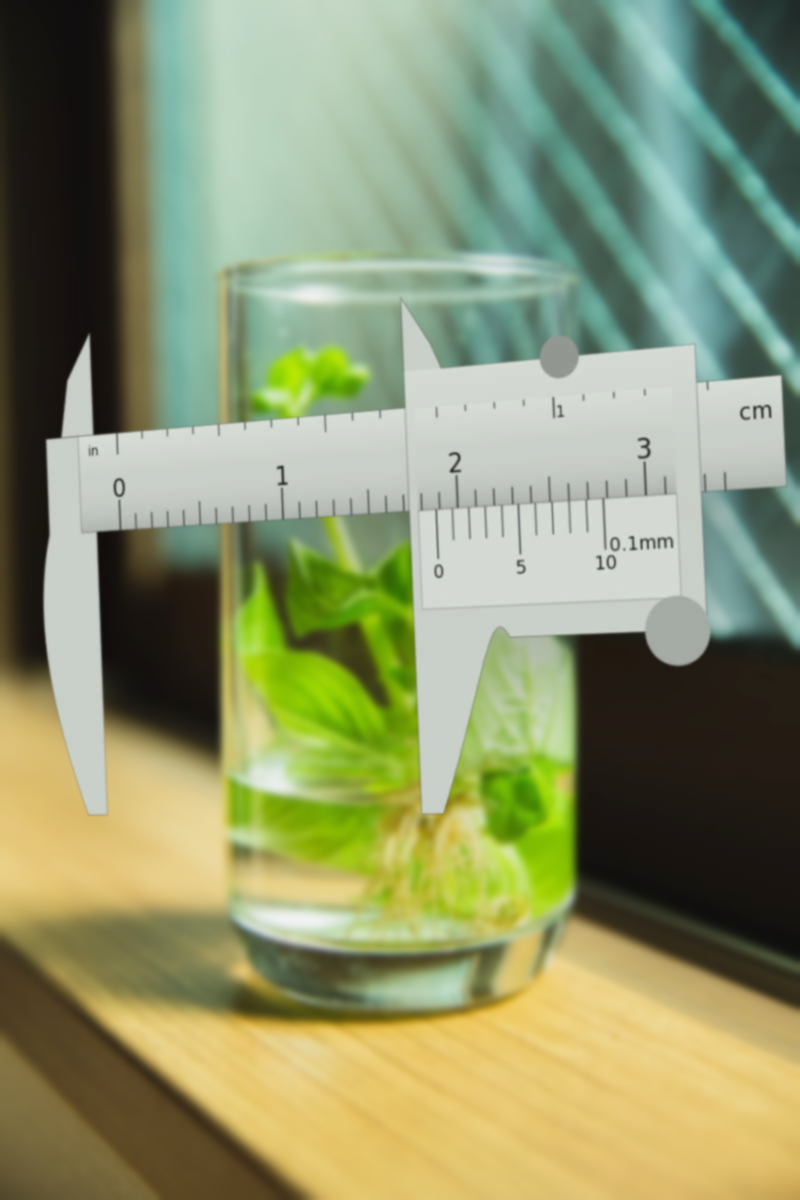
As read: value=18.8 unit=mm
